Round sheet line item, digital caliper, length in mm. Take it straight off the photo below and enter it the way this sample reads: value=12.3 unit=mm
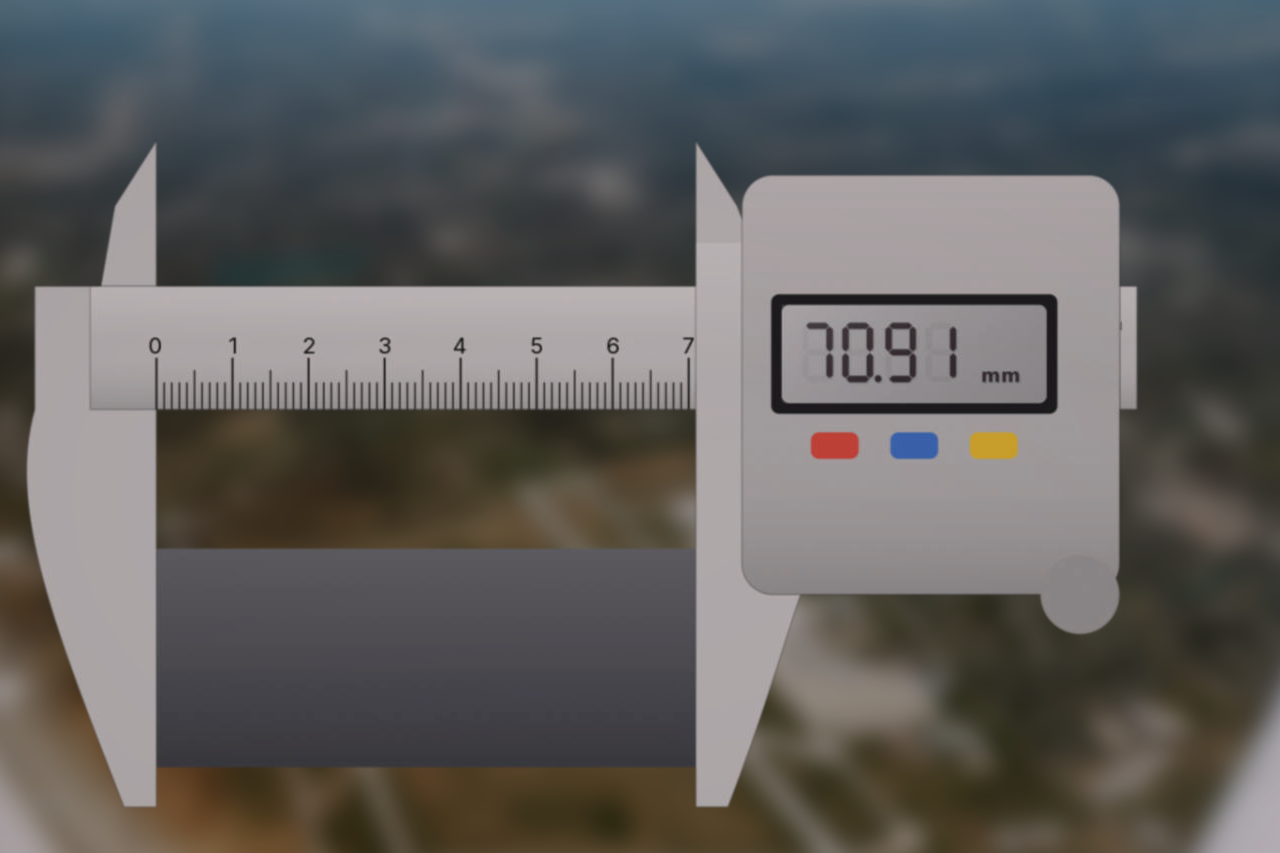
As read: value=70.91 unit=mm
